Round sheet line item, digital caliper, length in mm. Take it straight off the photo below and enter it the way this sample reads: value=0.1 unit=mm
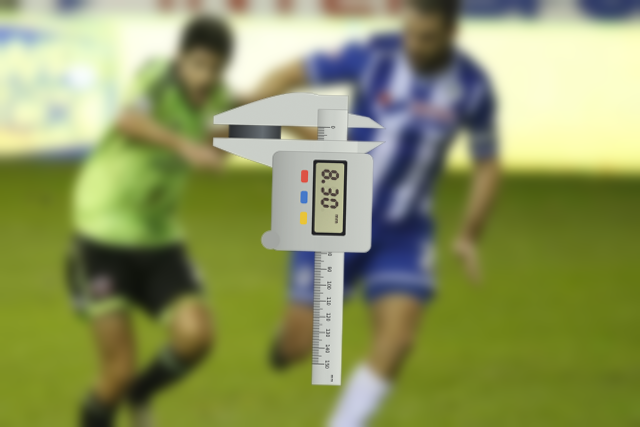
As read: value=8.30 unit=mm
